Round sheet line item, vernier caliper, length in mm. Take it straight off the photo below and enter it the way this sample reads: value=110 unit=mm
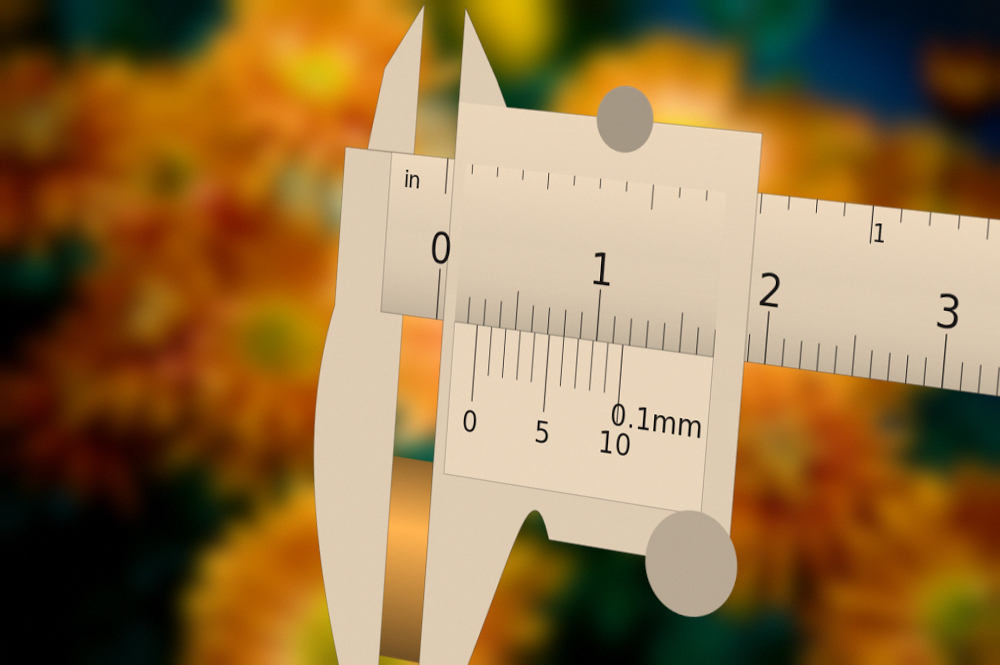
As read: value=2.6 unit=mm
